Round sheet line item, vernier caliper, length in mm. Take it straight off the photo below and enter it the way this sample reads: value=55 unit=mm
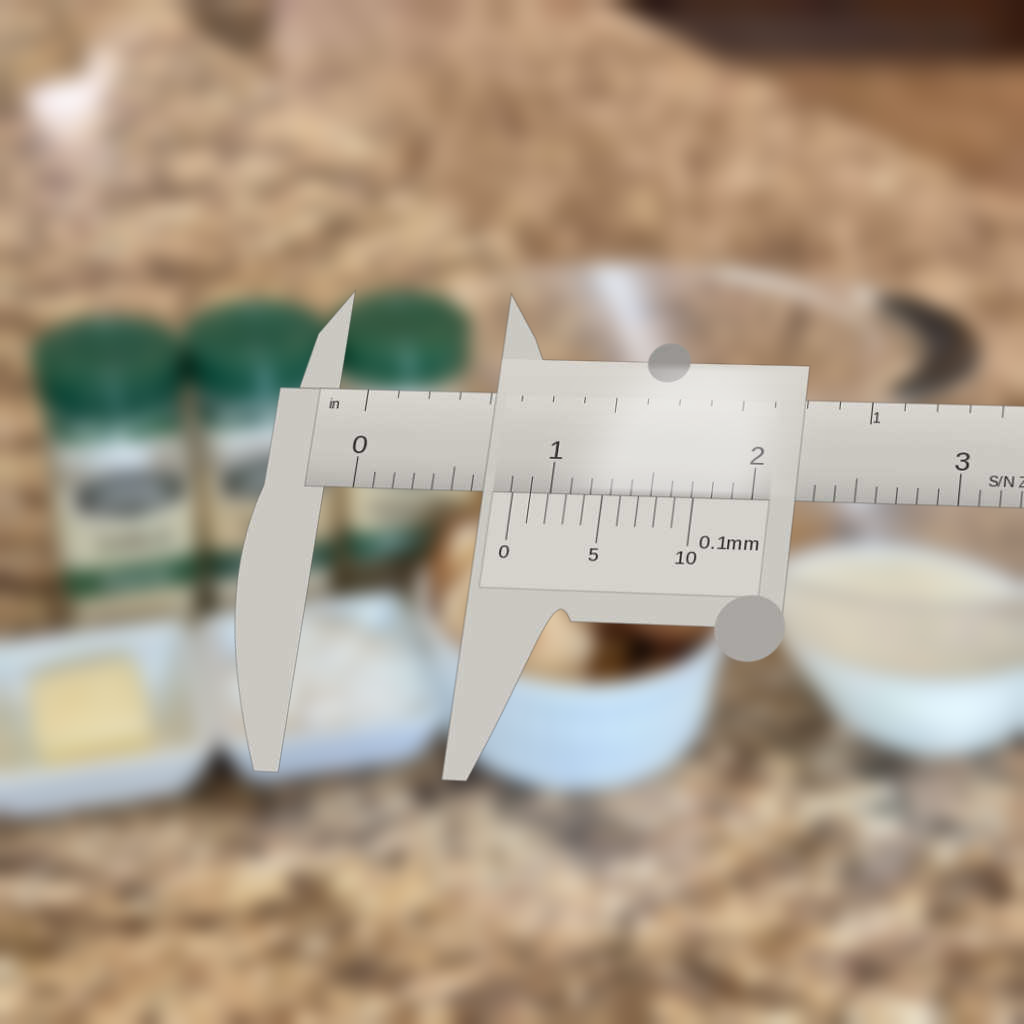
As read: value=8.1 unit=mm
